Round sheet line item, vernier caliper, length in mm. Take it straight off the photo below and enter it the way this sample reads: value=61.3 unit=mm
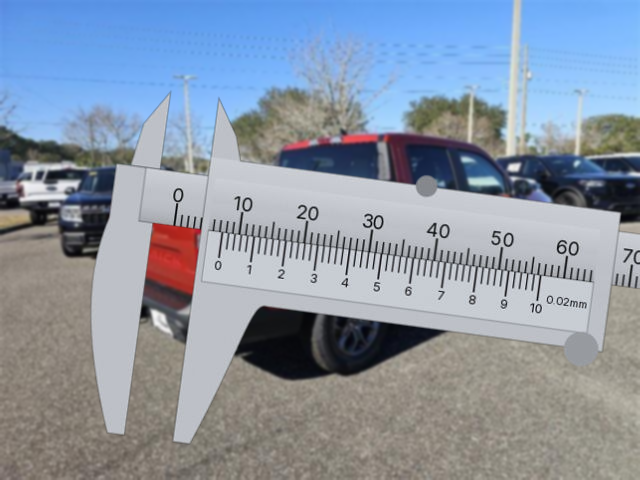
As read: value=7.4 unit=mm
